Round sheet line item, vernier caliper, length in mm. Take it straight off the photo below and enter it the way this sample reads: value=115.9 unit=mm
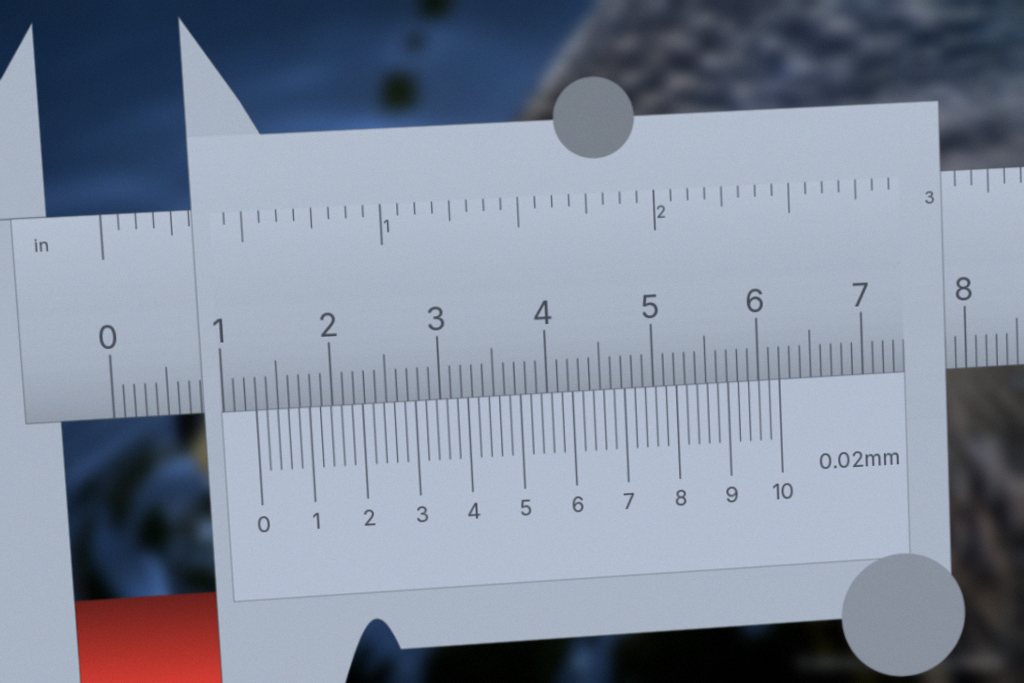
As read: value=13.0 unit=mm
